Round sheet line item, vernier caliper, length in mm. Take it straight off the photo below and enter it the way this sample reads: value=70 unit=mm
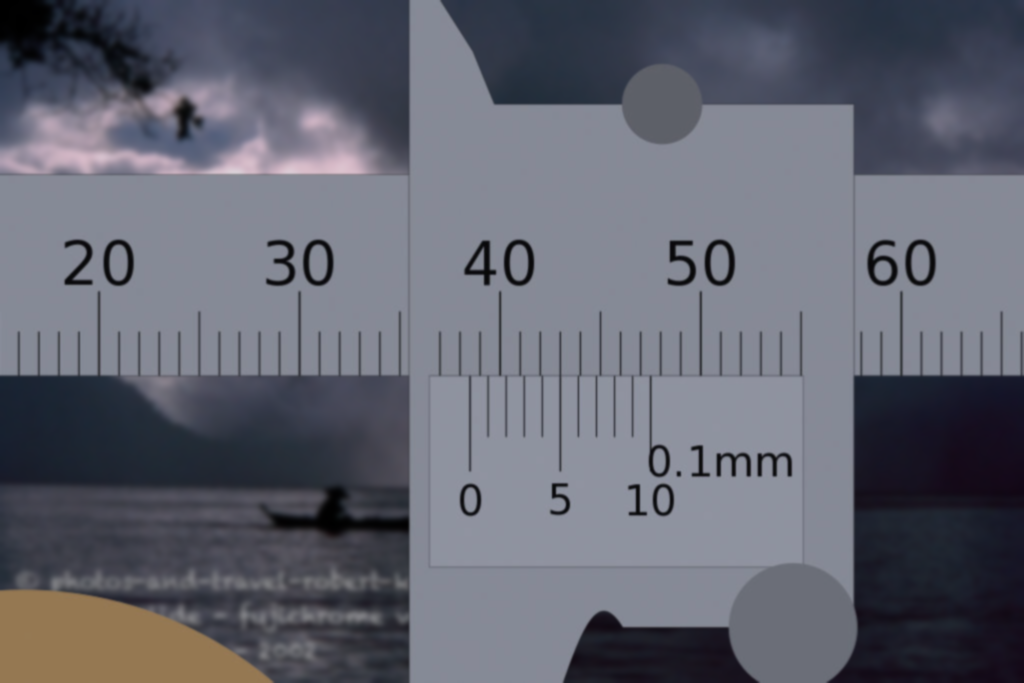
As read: value=38.5 unit=mm
